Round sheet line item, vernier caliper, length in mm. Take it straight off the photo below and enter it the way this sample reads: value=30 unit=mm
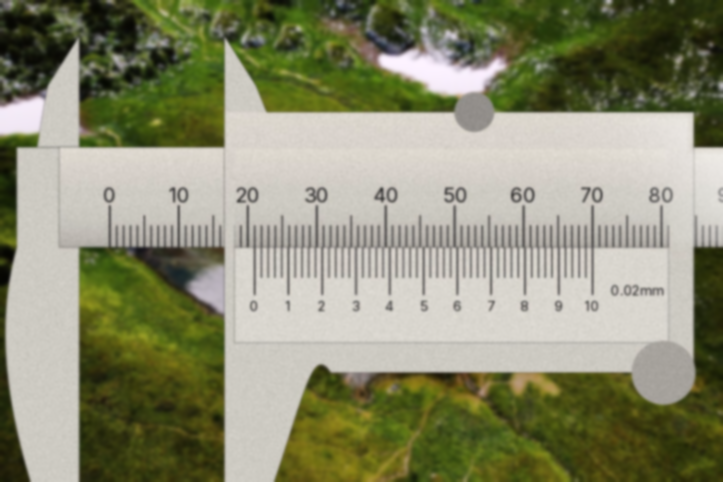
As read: value=21.0 unit=mm
